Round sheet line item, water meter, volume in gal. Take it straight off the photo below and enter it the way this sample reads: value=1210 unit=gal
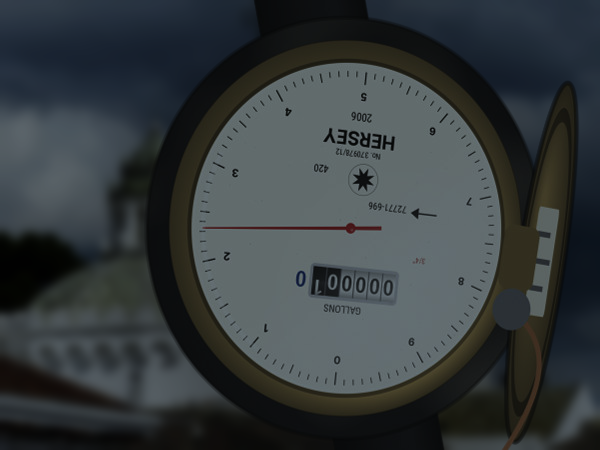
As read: value=12.3 unit=gal
